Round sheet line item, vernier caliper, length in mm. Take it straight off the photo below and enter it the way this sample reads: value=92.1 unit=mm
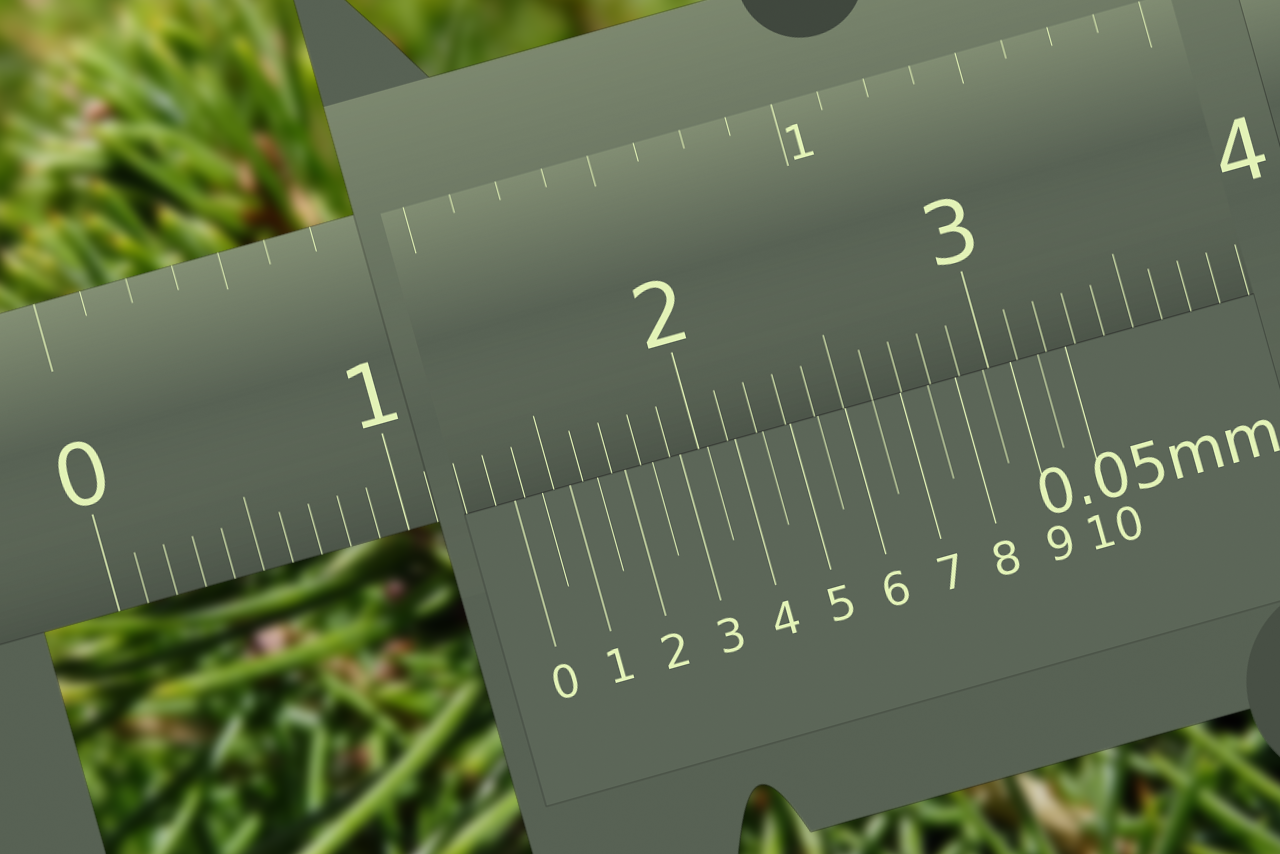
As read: value=13.65 unit=mm
